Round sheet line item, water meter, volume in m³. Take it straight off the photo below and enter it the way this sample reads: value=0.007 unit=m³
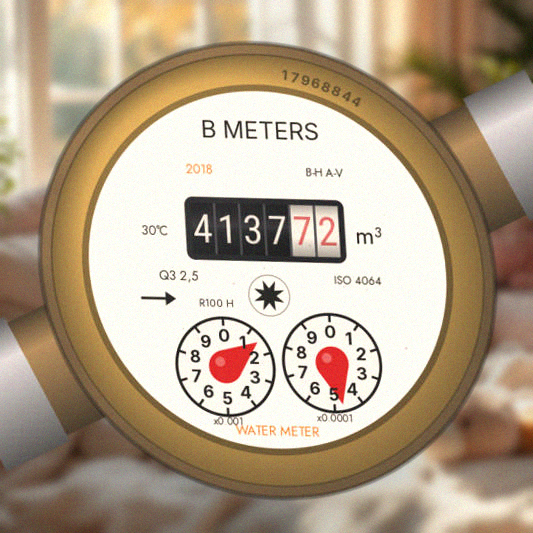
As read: value=4137.7214 unit=m³
